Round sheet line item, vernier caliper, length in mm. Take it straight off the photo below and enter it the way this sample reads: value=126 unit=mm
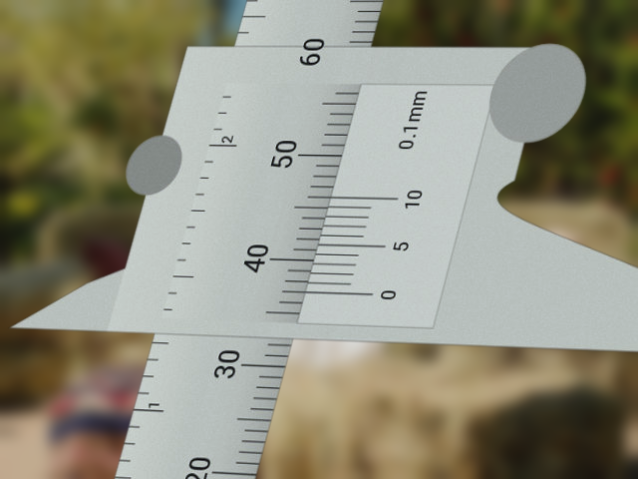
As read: value=37.0 unit=mm
